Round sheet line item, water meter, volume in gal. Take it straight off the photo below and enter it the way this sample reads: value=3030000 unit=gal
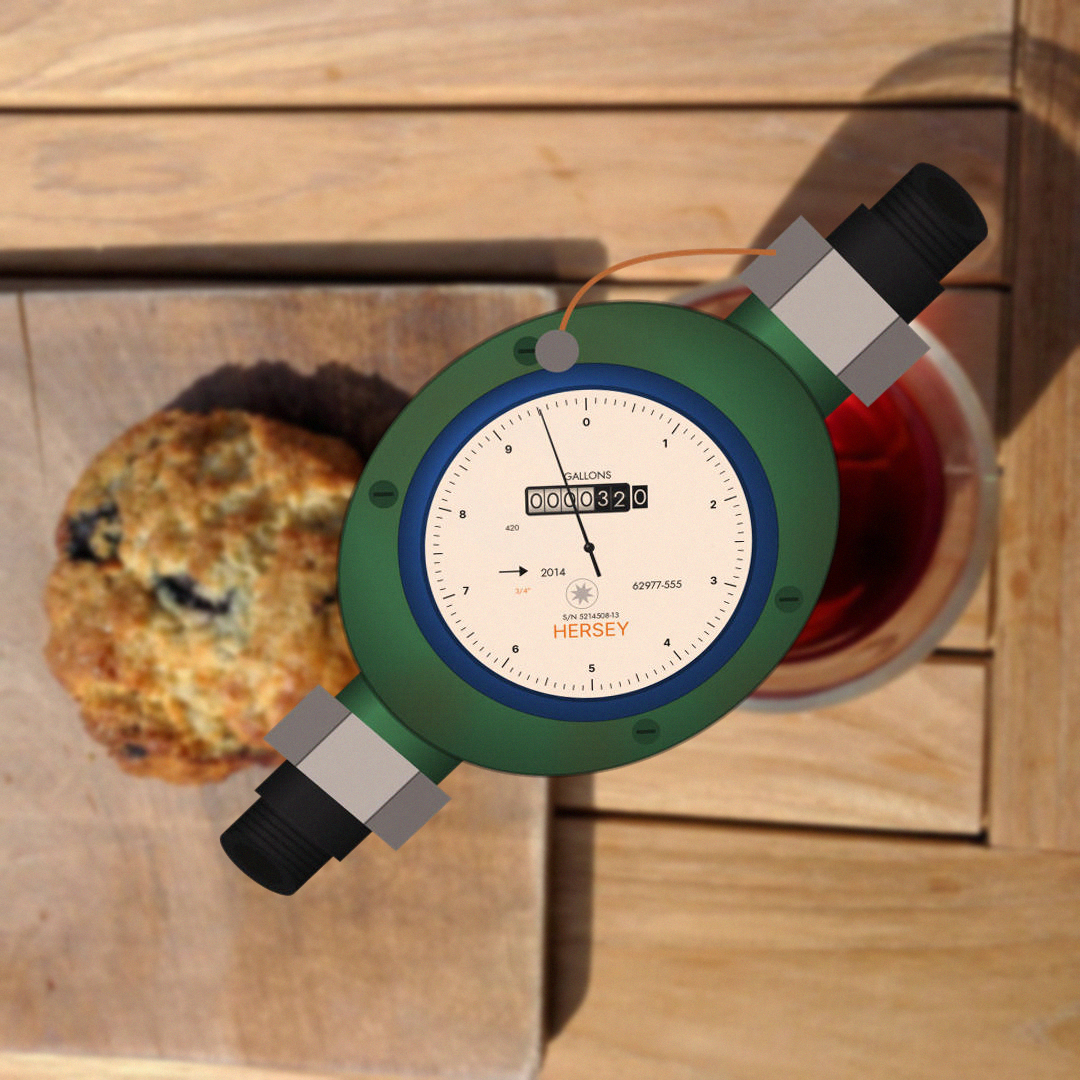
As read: value=319.5 unit=gal
